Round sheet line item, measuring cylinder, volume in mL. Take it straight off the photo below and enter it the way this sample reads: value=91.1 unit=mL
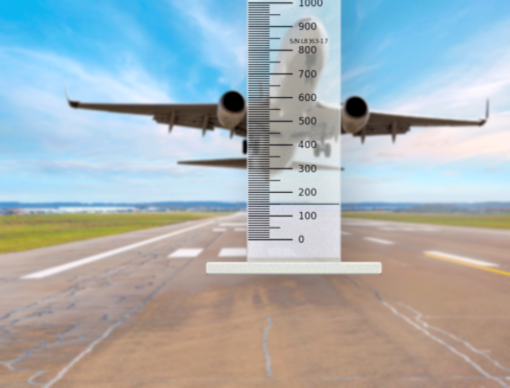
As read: value=150 unit=mL
